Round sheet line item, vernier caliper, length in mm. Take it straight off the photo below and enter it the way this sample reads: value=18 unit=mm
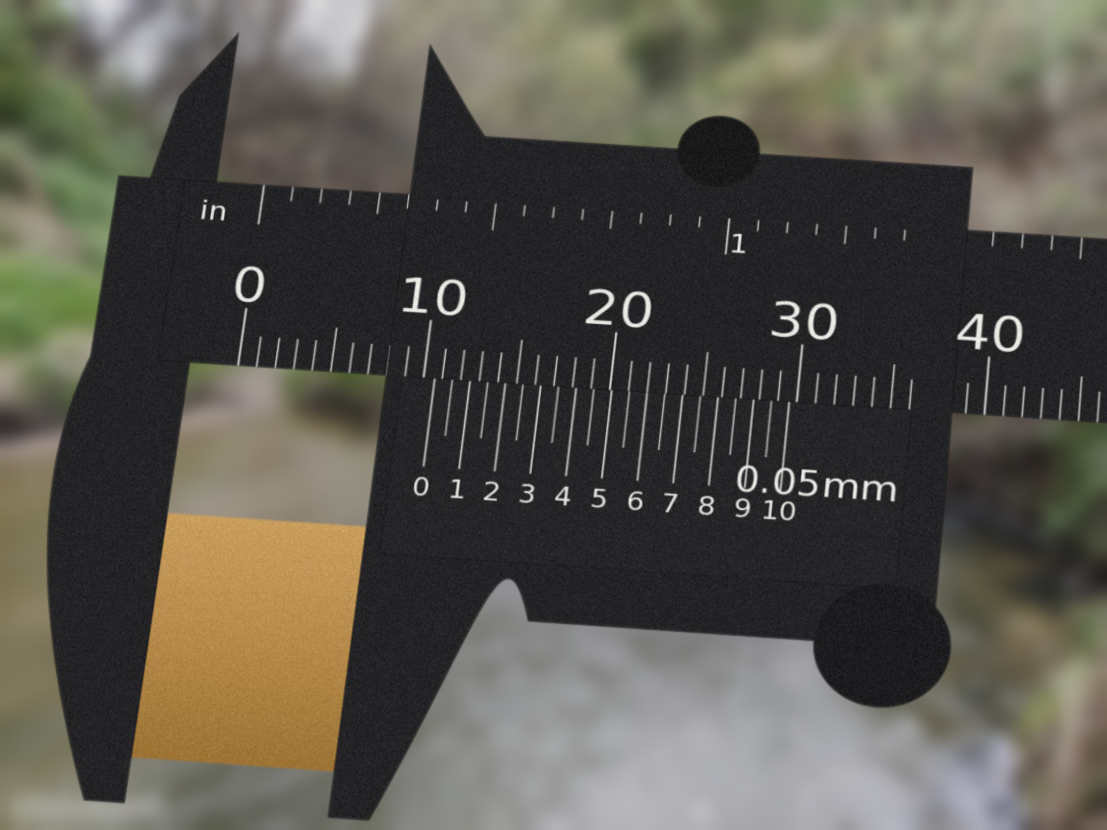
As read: value=10.6 unit=mm
